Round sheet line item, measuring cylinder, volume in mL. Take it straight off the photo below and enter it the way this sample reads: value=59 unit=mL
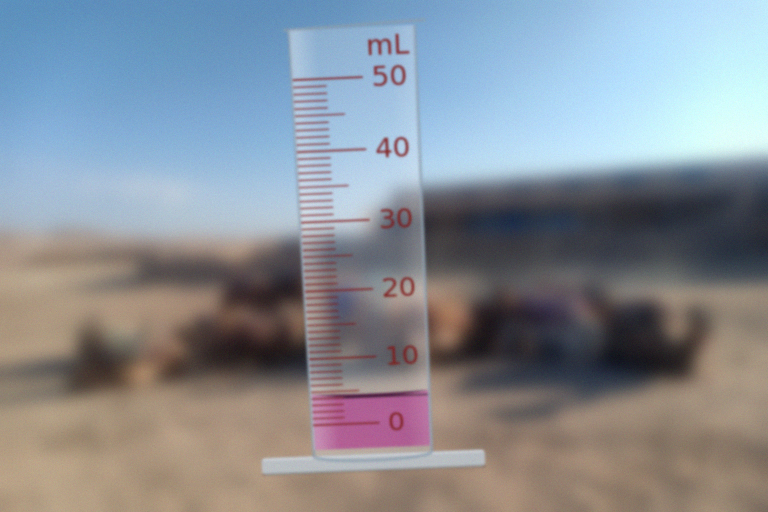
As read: value=4 unit=mL
